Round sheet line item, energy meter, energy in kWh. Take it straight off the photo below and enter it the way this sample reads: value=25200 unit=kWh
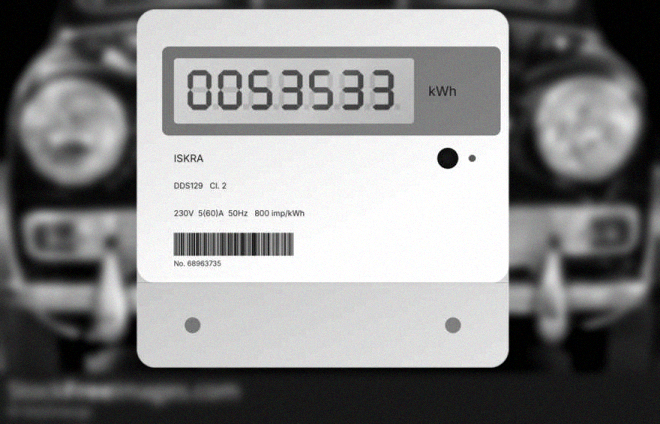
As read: value=53533 unit=kWh
